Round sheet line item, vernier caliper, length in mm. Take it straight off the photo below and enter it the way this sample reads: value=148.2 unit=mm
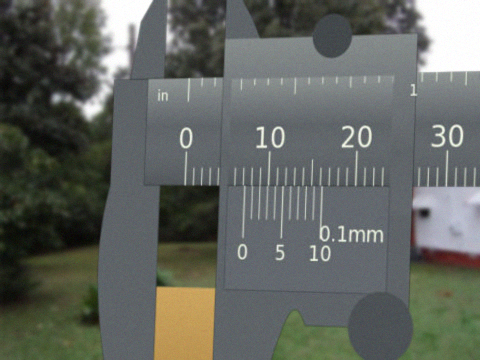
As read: value=7.2 unit=mm
